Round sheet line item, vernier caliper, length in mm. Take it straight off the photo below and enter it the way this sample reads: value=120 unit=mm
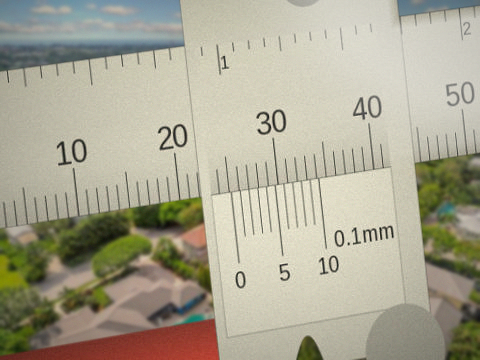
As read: value=25.2 unit=mm
